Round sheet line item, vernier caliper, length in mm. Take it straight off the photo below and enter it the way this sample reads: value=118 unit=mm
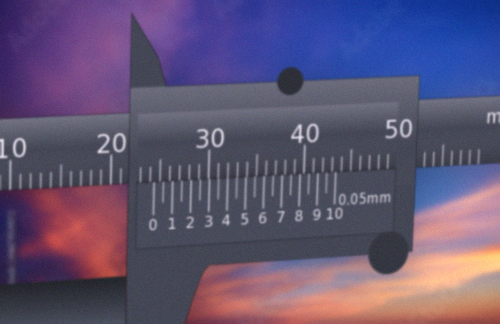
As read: value=24.4 unit=mm
